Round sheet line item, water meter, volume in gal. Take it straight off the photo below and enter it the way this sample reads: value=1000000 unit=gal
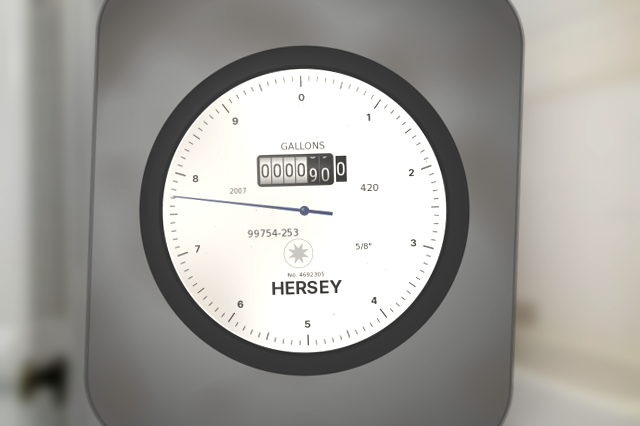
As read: value=897.7 unit=gal
